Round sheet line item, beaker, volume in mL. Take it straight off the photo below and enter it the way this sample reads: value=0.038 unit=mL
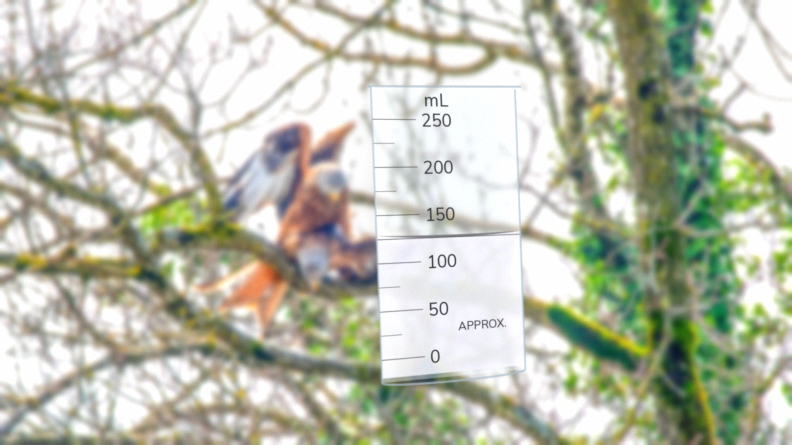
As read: value=125 unit=mL
